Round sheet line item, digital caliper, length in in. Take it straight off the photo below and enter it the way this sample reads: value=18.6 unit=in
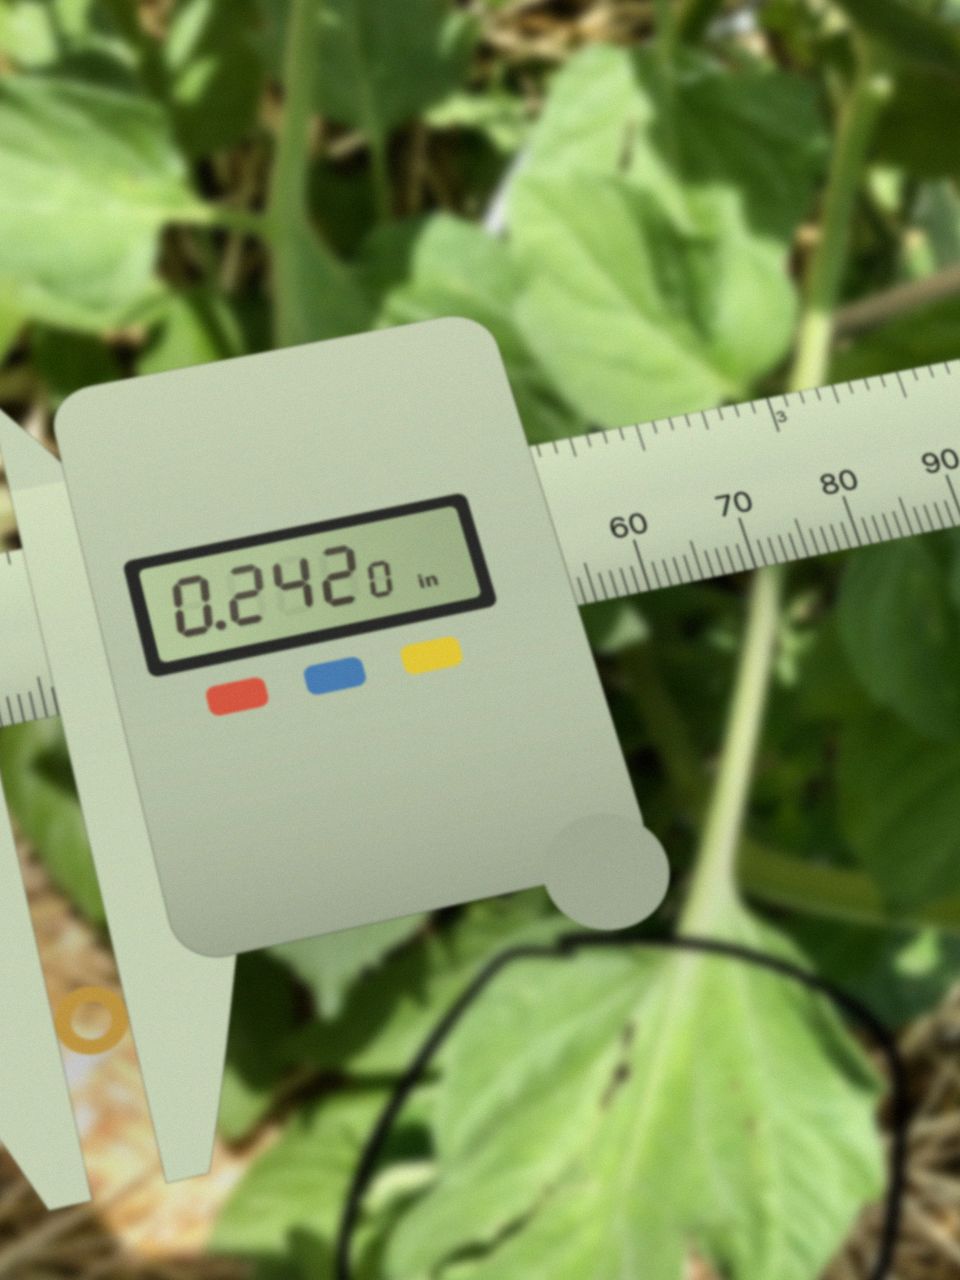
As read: value=0.2420 unit=in
